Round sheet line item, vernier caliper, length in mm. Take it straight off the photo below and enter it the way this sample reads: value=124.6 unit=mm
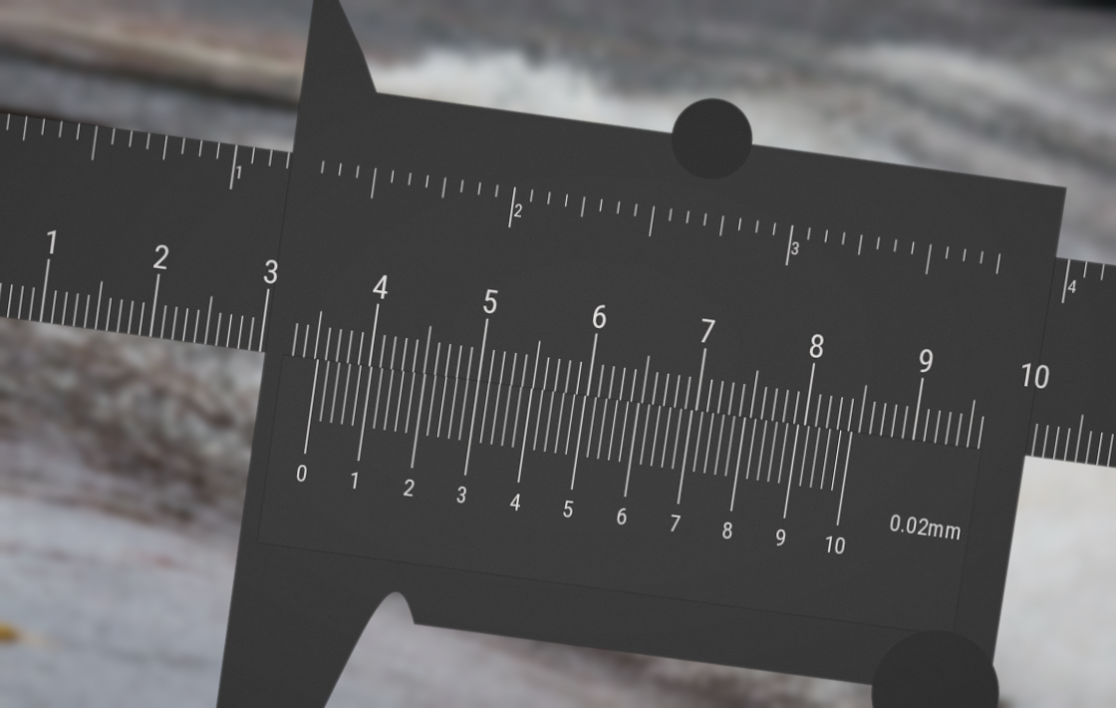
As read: value=35.3 unit=mm
